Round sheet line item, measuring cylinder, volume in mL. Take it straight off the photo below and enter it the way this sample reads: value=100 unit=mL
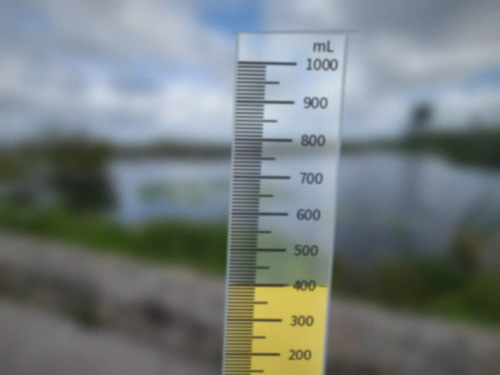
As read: value=400 unit=mL
